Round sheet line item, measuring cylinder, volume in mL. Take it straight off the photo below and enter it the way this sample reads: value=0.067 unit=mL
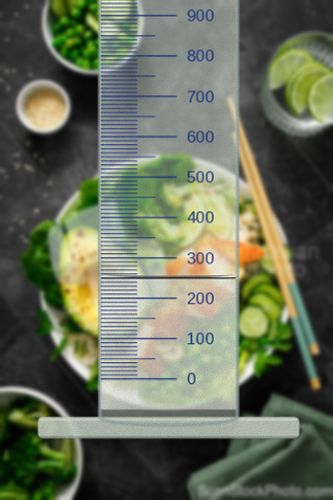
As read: value=250 unit=mL
